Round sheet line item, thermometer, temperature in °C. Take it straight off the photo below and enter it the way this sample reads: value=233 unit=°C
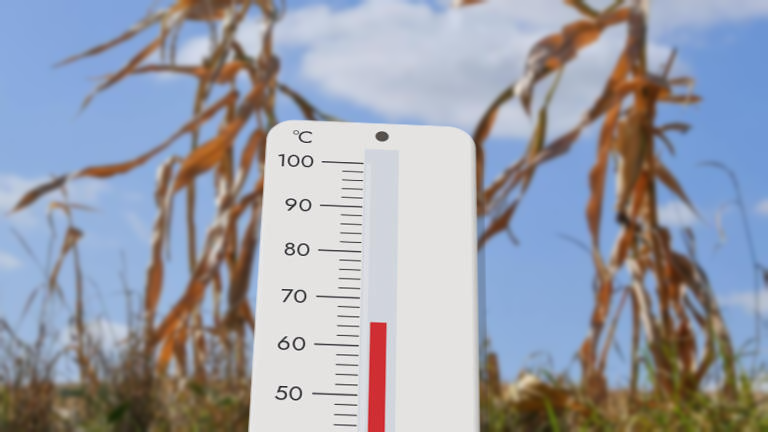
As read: value=65 unit=°C
